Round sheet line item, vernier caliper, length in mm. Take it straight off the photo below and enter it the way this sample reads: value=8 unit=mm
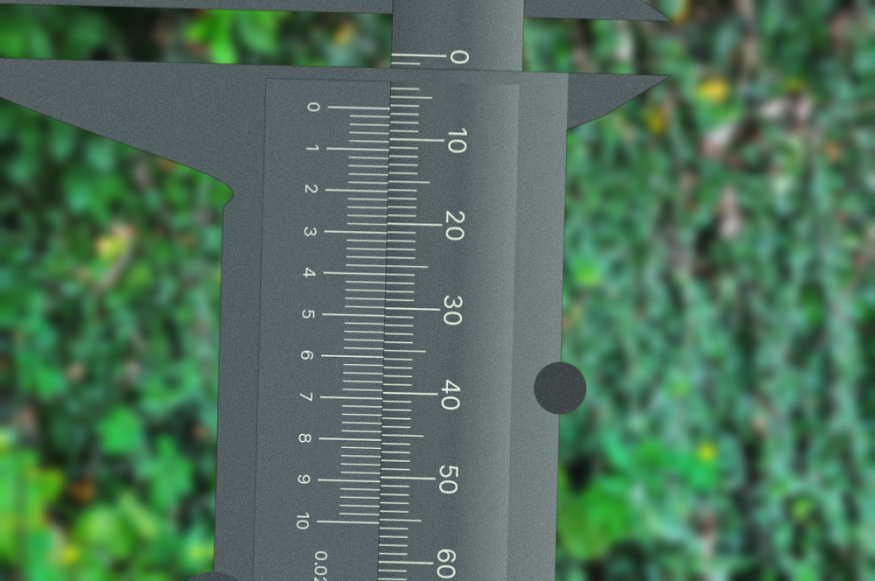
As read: value=6.4 unit=mm
